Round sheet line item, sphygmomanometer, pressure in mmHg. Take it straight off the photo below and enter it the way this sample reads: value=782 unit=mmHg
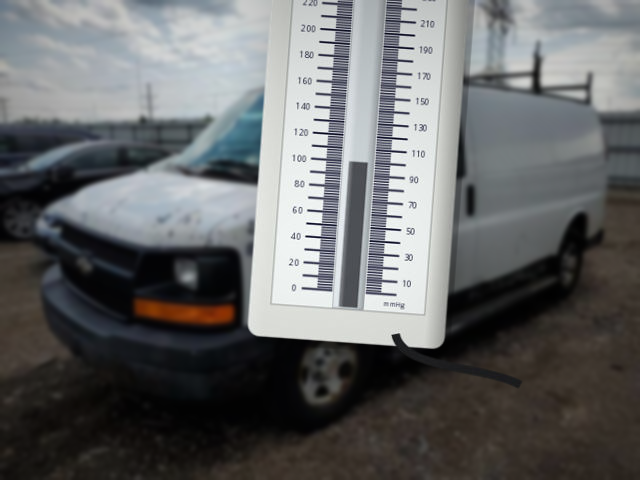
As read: value=100 unit=mmHg
